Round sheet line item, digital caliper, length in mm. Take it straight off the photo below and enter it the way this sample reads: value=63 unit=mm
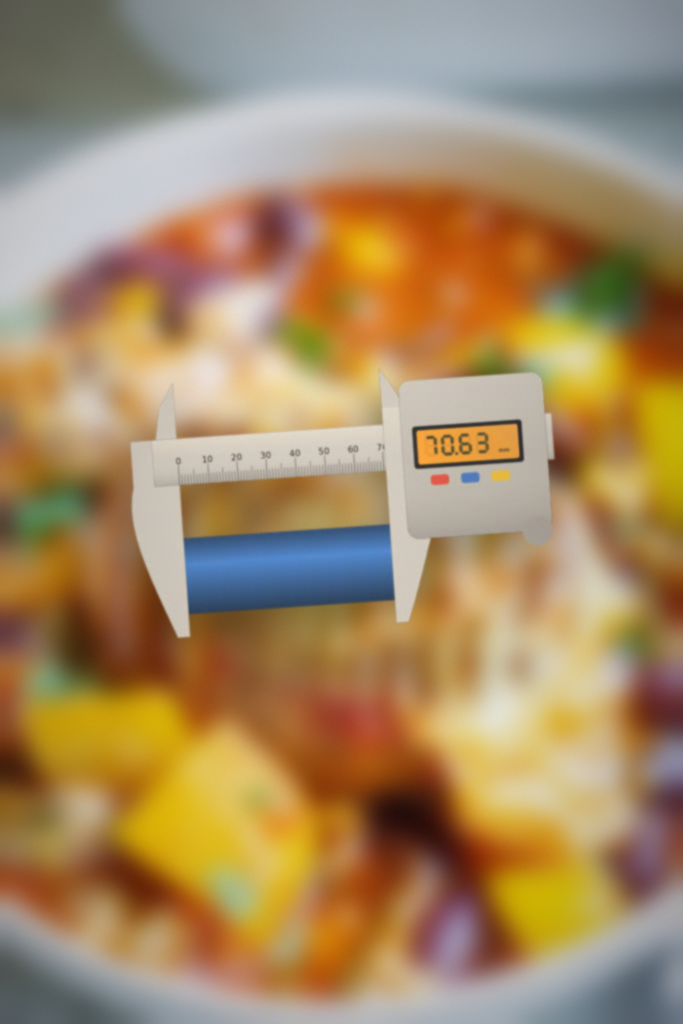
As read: value=70.63 unit=mm
